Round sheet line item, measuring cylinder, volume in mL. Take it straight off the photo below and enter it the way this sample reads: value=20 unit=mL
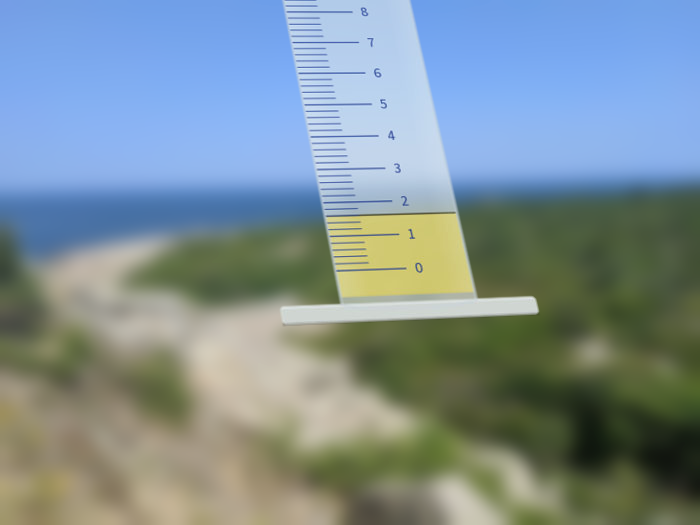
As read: value=1.6 unit=mL
